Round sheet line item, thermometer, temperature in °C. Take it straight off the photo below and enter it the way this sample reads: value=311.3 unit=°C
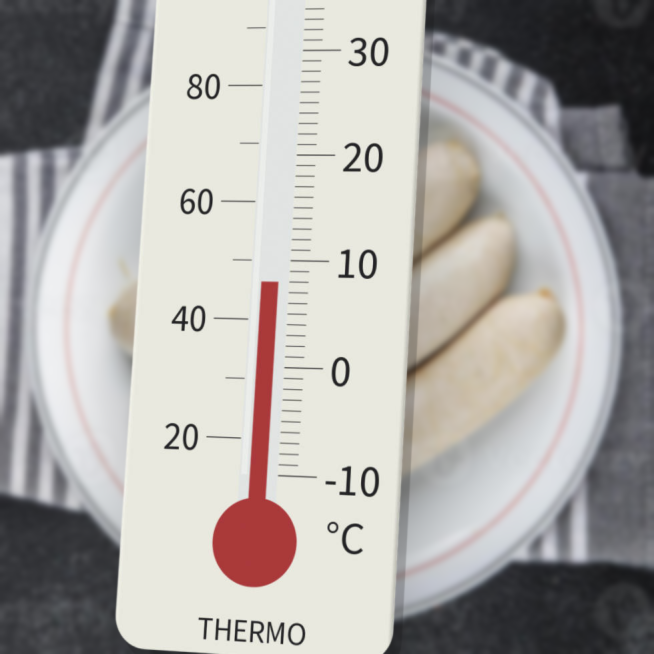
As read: value=8 unit=°C
